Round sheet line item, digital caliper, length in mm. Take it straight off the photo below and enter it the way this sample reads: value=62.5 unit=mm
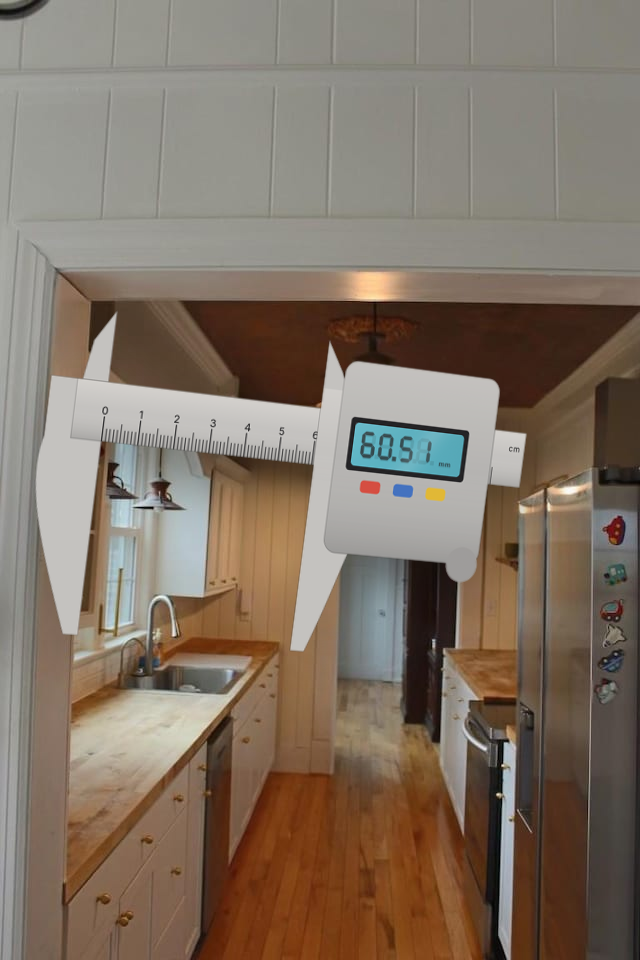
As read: value=60.51 unit=mm
